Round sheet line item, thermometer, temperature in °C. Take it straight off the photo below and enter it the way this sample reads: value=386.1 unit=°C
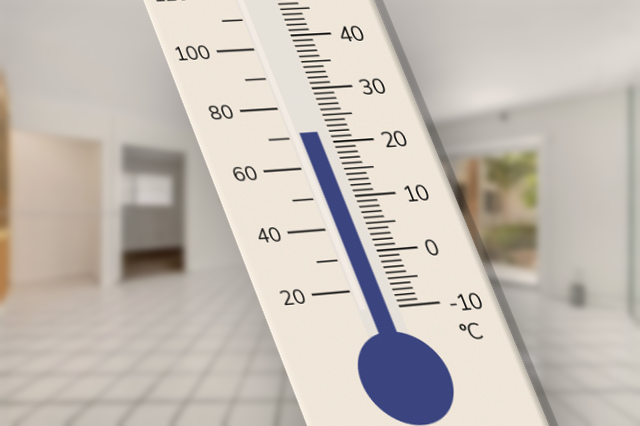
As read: value=22 unit=°C
